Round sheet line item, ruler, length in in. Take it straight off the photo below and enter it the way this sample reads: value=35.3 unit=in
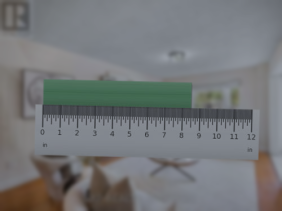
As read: value=8.5 unit=in
